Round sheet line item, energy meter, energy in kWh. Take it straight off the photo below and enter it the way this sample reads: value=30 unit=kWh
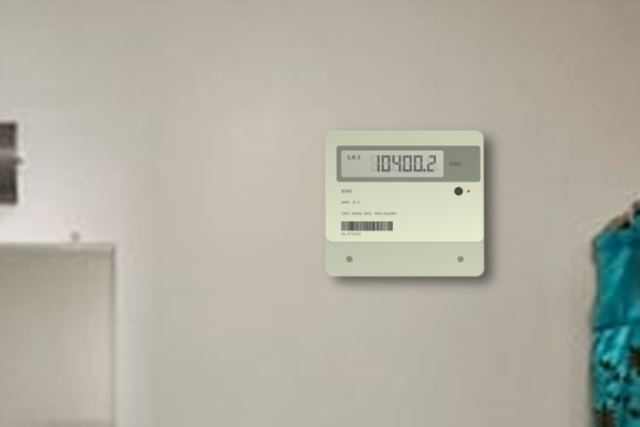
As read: value=10400.2 unit=kWh
